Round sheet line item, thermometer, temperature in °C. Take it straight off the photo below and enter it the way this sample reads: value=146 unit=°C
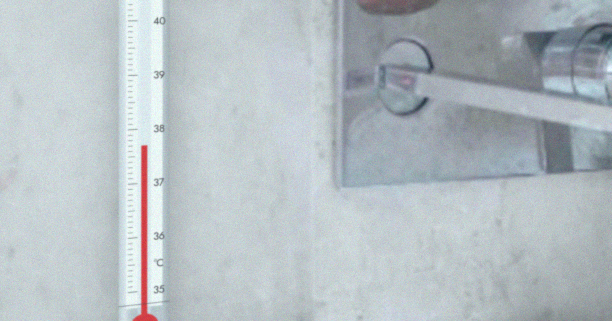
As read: value=37.7 unit=°C
